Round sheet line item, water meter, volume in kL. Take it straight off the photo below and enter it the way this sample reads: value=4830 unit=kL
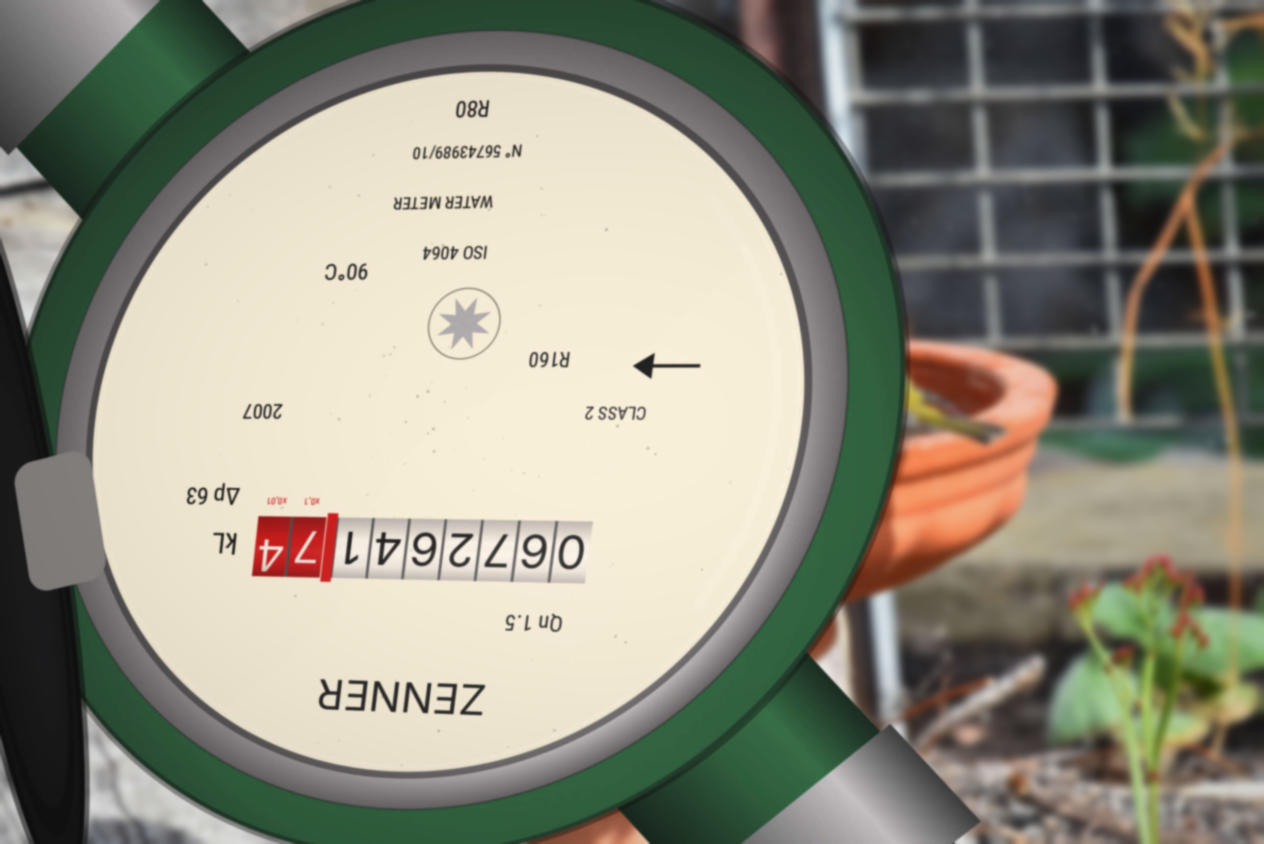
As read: value=672641.74 unit=kL
